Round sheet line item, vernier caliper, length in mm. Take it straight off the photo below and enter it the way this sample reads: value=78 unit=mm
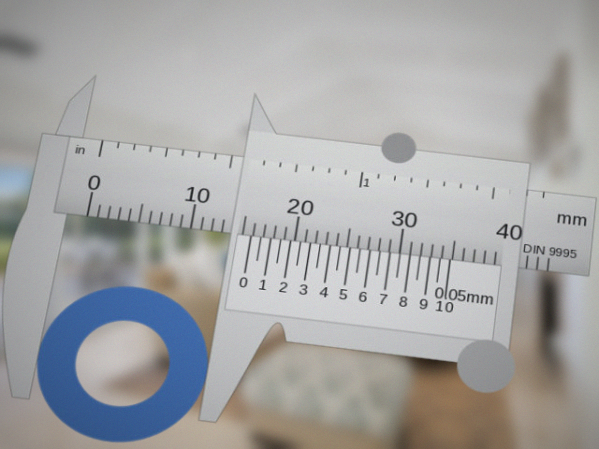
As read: value=15.8 unit=mm
